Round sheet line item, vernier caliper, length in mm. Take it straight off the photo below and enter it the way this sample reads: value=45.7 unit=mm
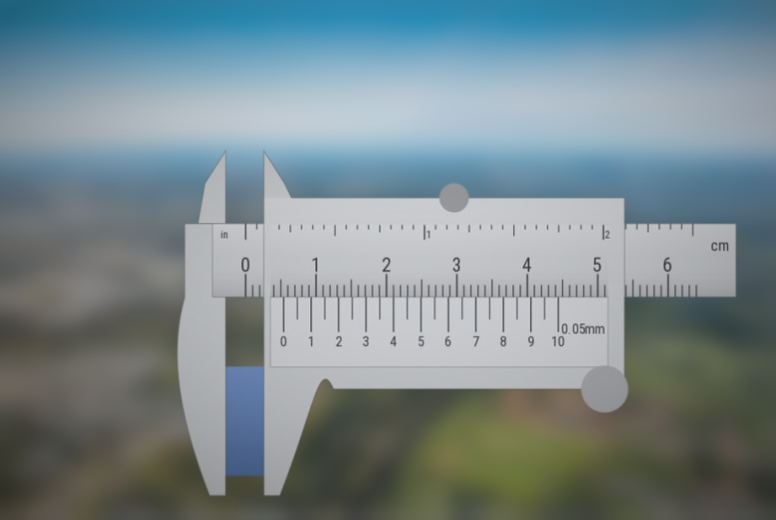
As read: value=5.4 unit=mm
